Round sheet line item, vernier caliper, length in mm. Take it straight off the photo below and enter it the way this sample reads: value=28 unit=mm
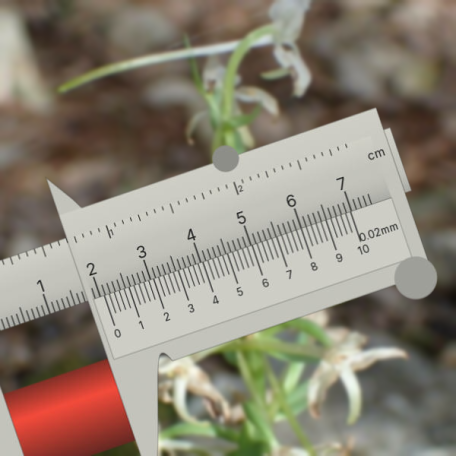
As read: value=20.8 unit=mm
